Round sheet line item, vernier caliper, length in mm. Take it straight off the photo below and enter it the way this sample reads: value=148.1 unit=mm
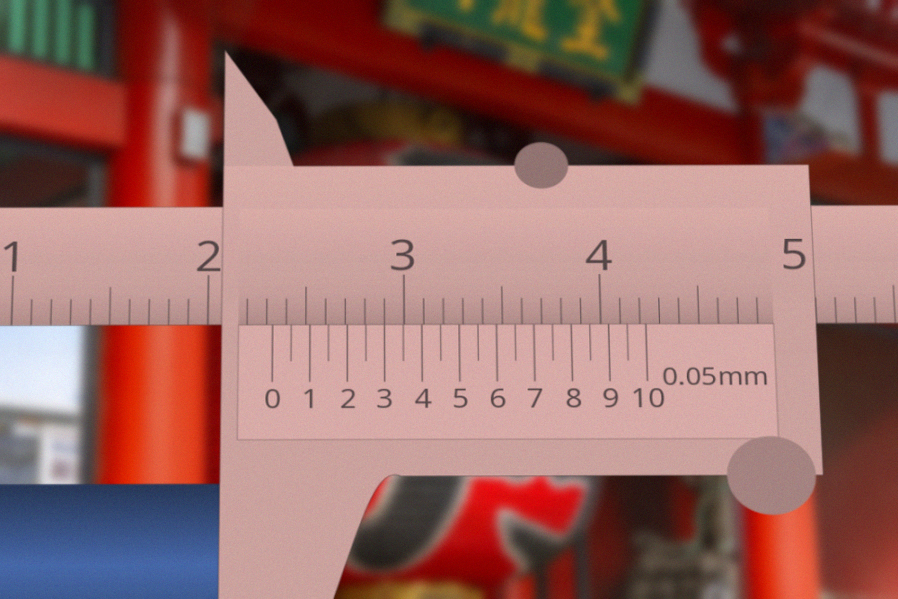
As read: value=23.3 unit=mm
